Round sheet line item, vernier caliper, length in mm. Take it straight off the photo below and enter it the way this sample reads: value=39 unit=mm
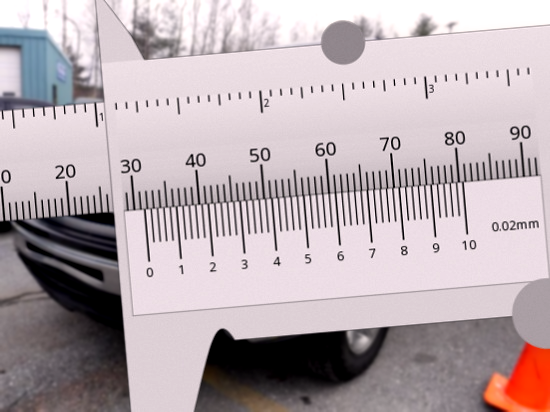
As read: value=31.6 unit=mm
